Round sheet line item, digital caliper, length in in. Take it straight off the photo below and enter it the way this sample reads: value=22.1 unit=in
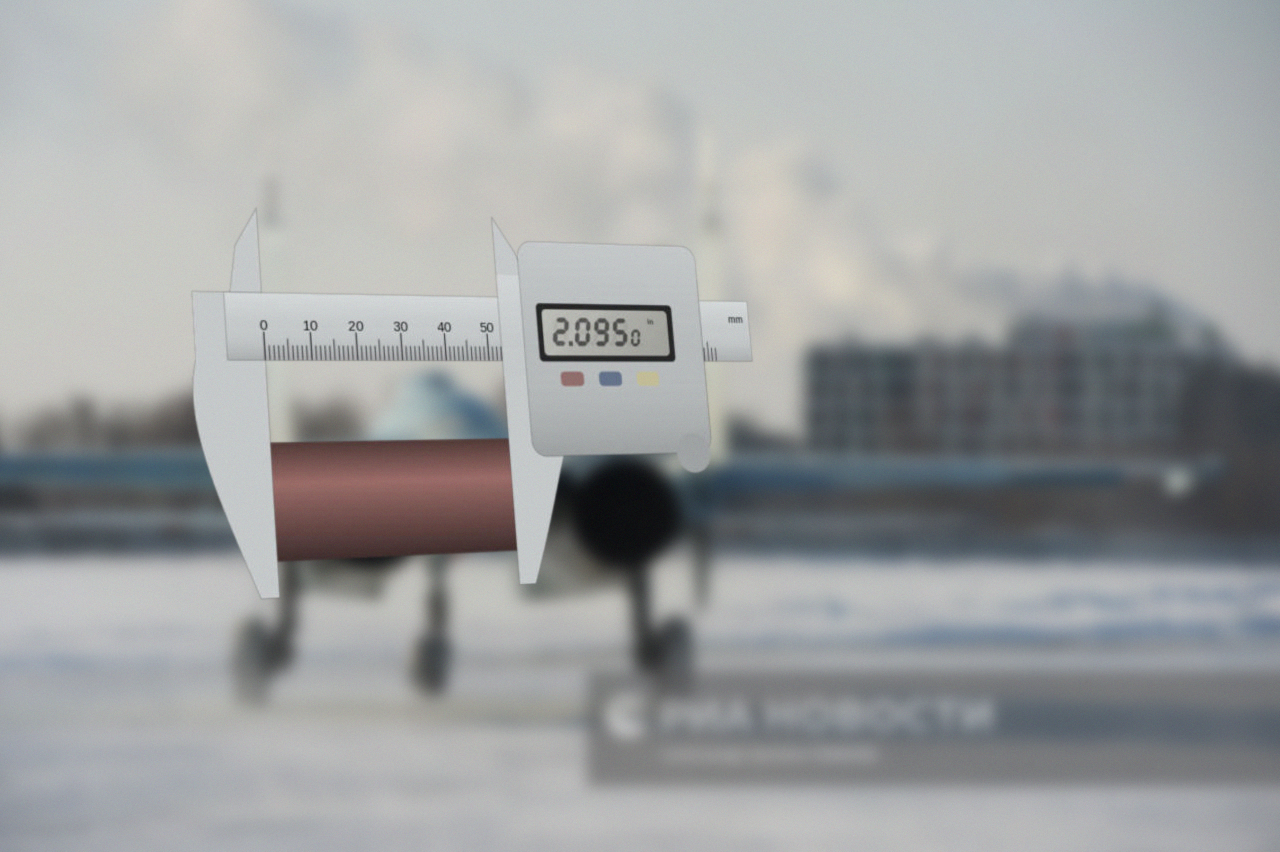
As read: value=2.0950 unit=in
